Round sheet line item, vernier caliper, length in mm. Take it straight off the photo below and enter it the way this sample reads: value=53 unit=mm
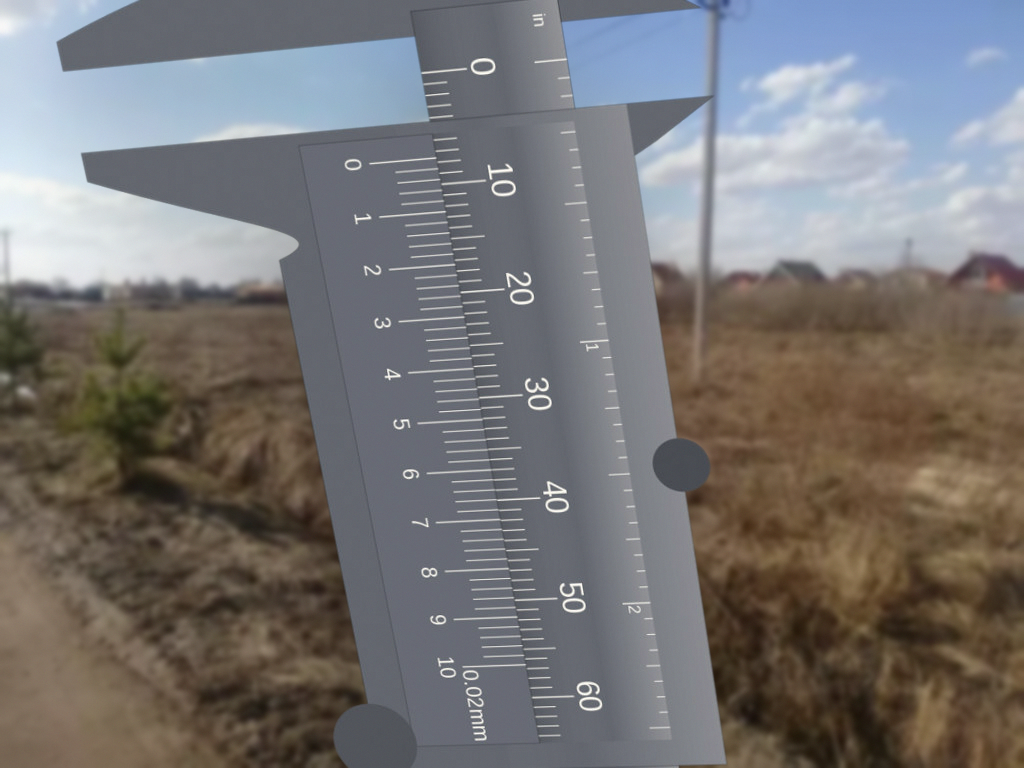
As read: value=7.6 unit=mm
